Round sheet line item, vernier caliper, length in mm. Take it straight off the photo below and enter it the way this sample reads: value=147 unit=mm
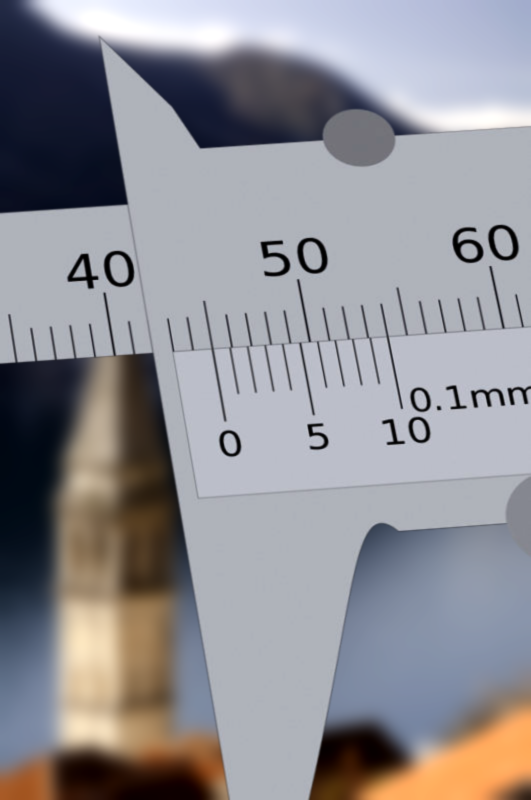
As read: value=45.0 unit=mm
